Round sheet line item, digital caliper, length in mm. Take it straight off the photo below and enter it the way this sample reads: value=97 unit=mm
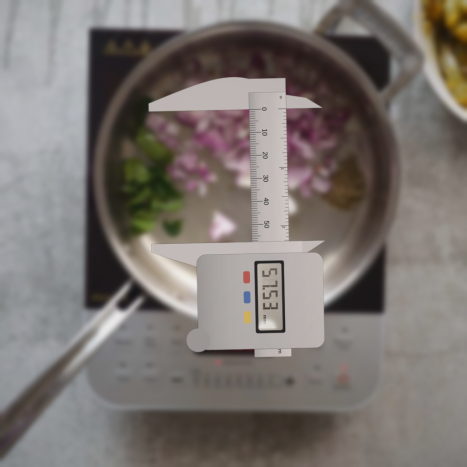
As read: value=57.53 unit=mm
